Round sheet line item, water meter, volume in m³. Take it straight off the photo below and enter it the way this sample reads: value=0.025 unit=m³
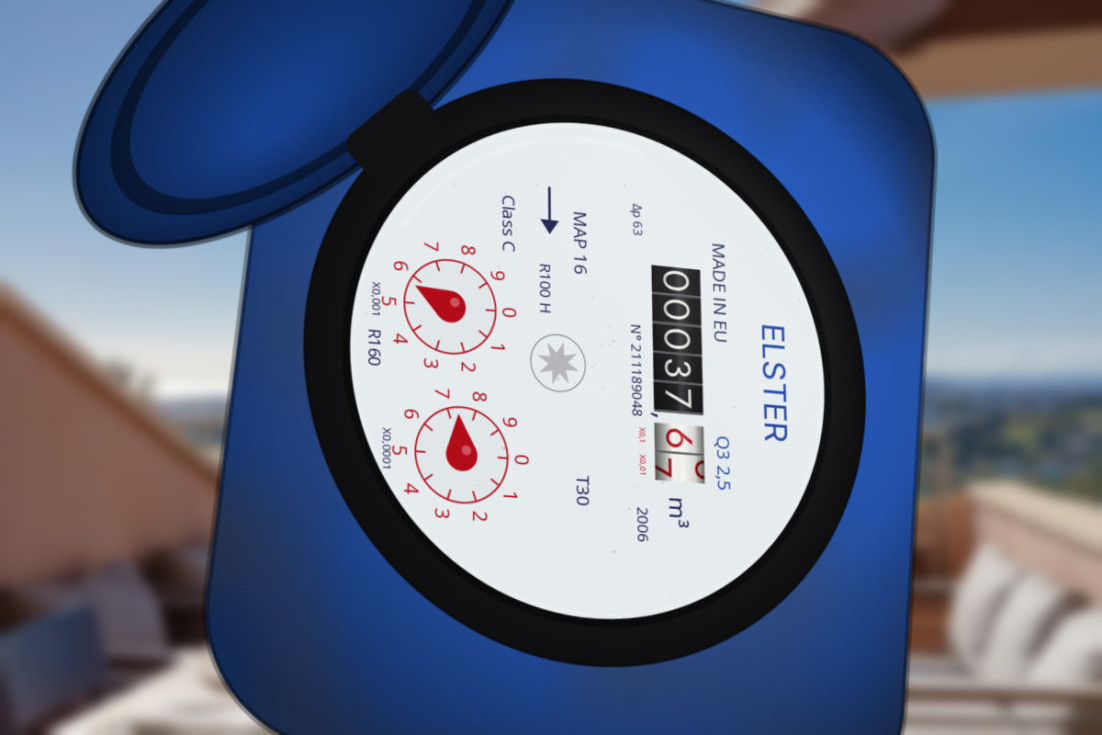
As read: value=37.6657 unit=m³
